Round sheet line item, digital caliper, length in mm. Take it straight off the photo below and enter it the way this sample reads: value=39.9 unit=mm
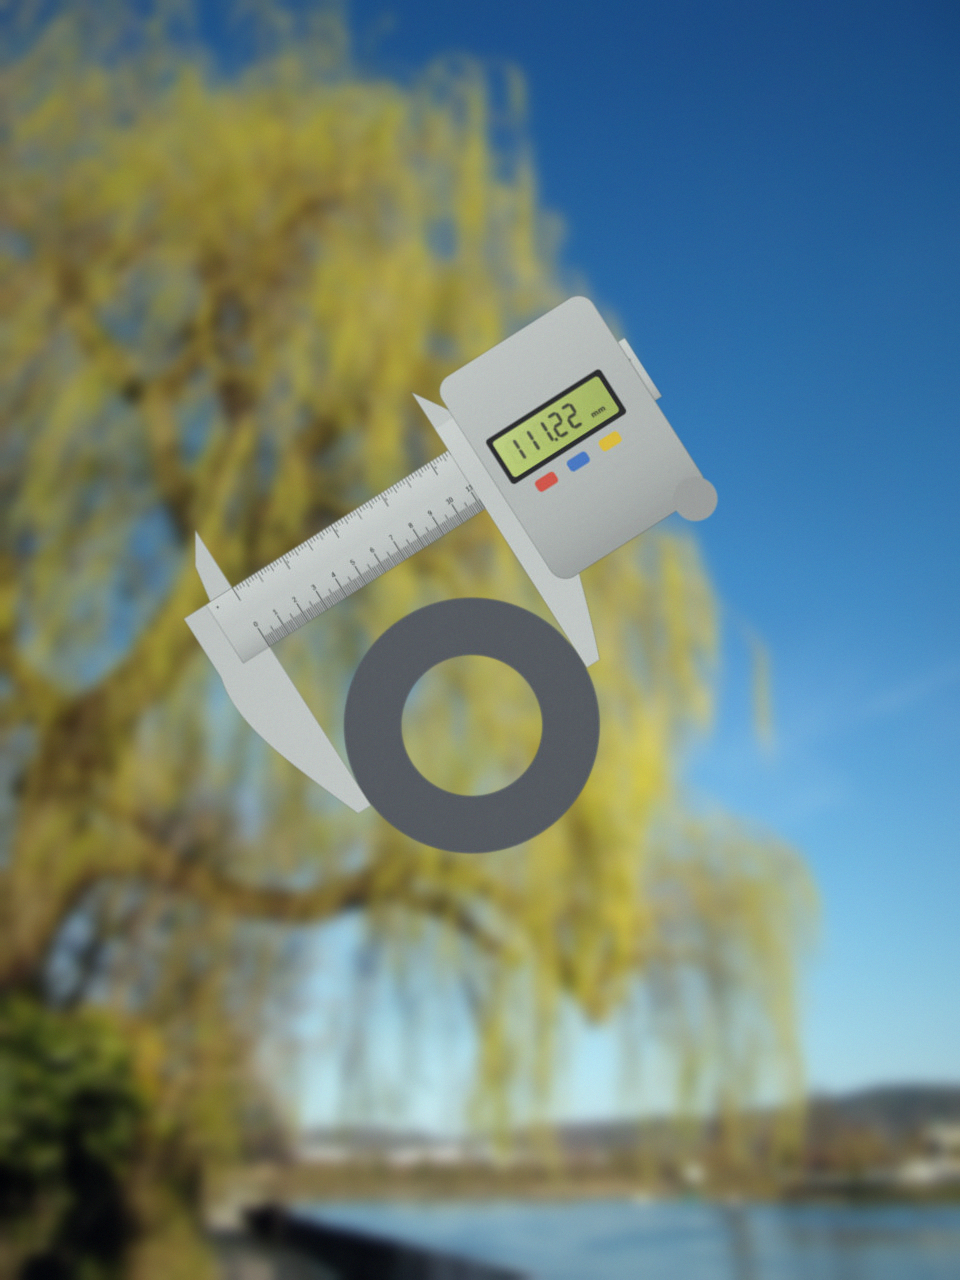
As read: value=111.22 unit=mm
